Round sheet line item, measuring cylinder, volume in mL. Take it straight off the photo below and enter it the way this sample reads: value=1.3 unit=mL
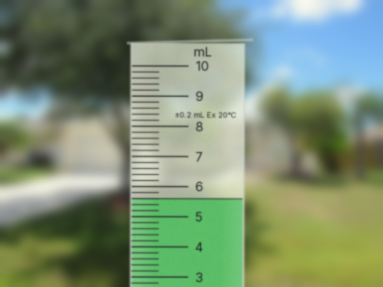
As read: value=5.6 unit=mL
